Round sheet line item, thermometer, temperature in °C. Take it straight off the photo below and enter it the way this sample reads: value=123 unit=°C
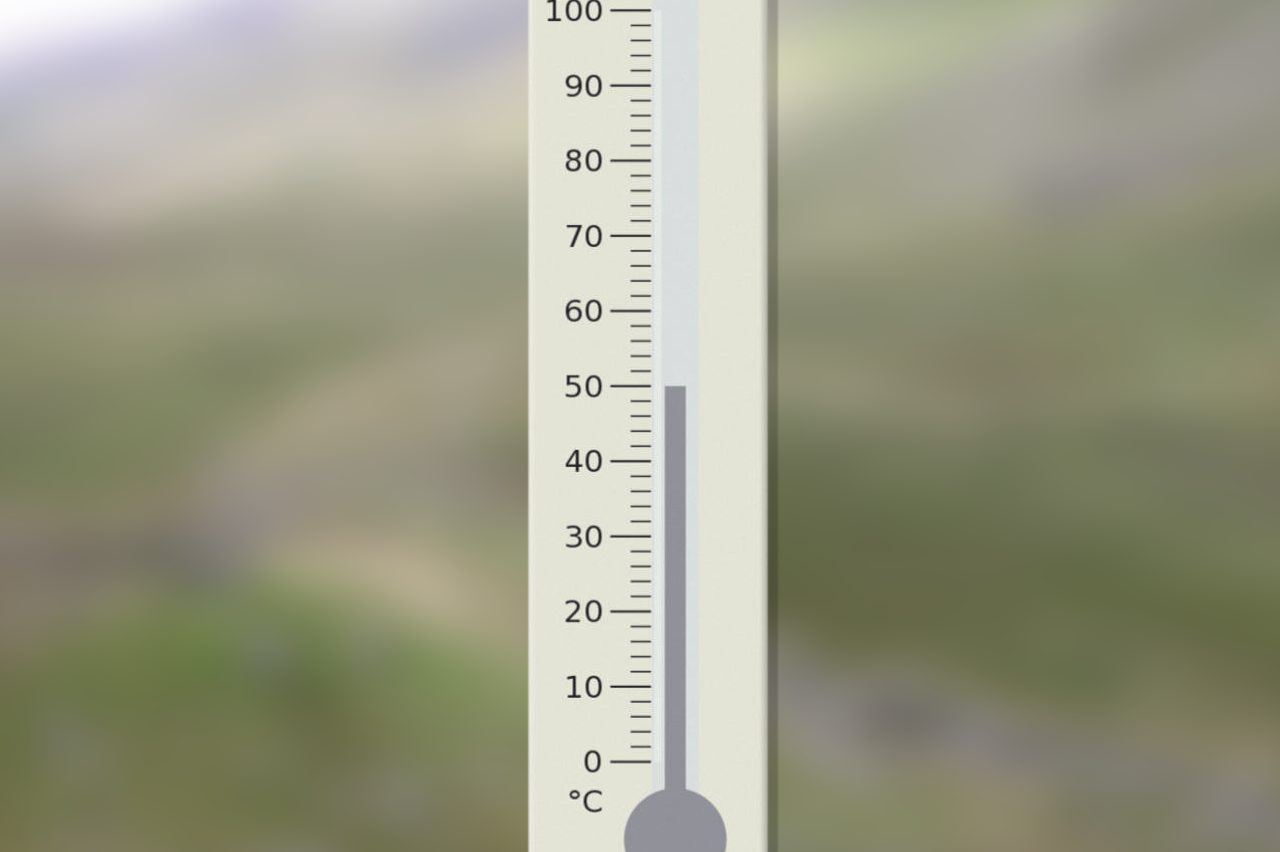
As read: value=50 unit=°C
